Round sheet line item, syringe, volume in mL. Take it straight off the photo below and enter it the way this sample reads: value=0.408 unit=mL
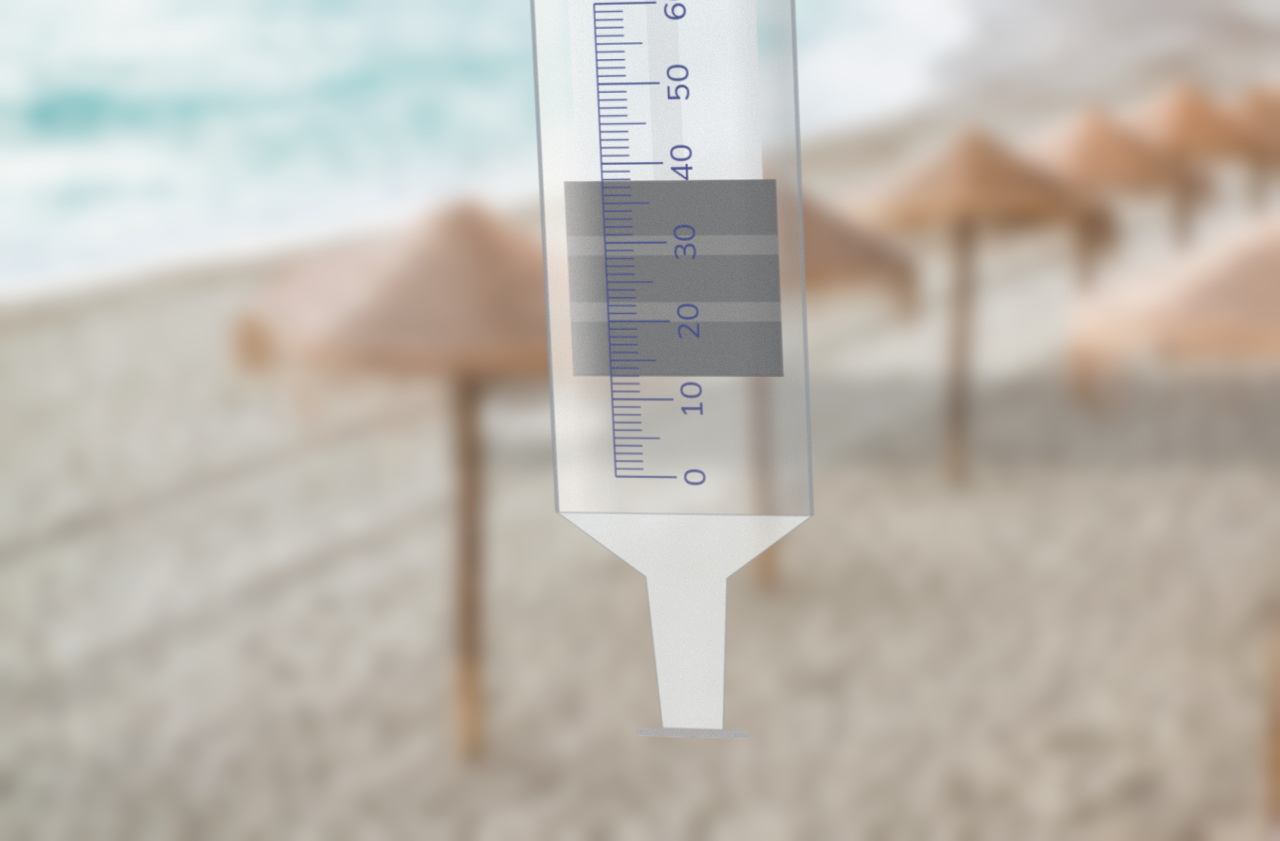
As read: value=13 unit=mL
